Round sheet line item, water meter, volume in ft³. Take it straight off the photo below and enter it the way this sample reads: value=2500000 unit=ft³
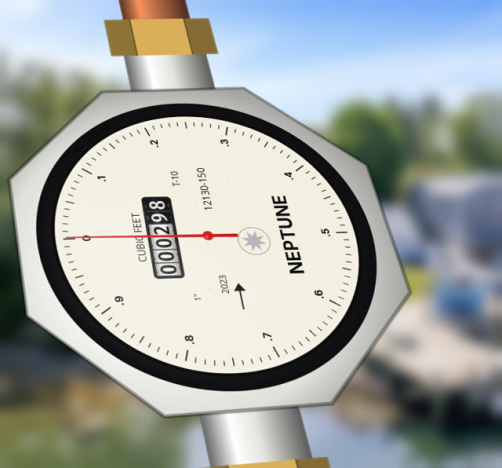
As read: value=298.00 unit=ft³
